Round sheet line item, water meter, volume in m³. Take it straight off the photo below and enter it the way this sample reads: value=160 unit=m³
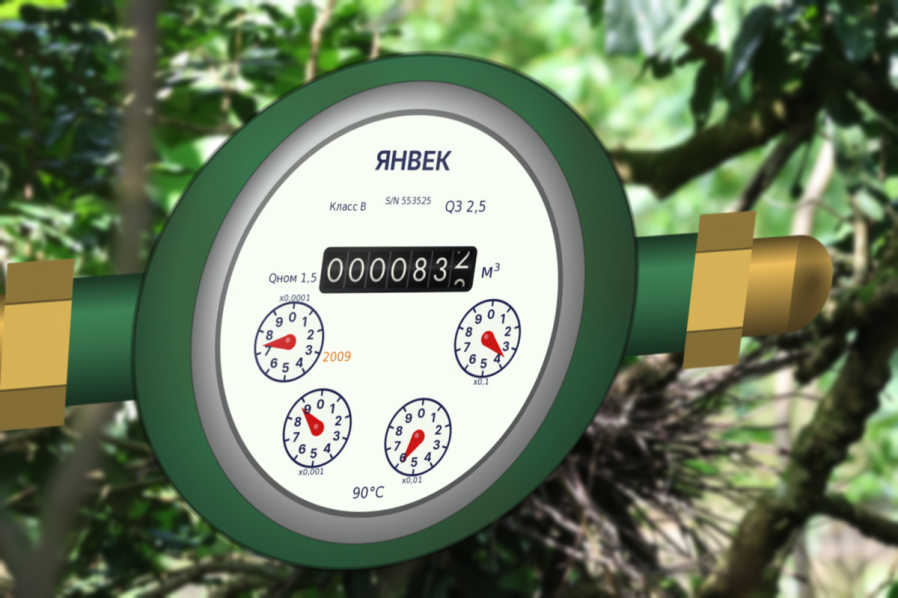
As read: value=832.3587 unit=m³
